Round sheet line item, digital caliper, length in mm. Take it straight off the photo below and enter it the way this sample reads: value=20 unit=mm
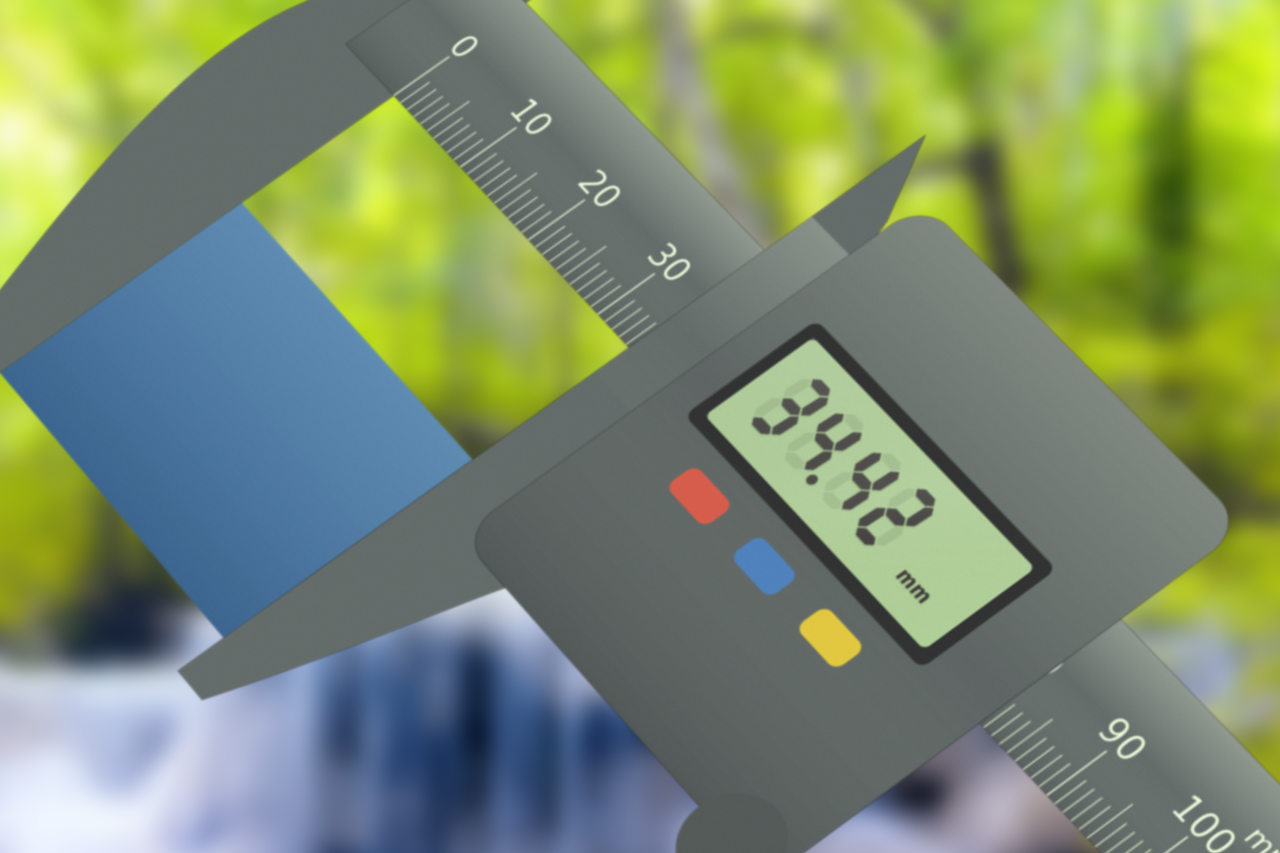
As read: value=34.42 unit=mm
